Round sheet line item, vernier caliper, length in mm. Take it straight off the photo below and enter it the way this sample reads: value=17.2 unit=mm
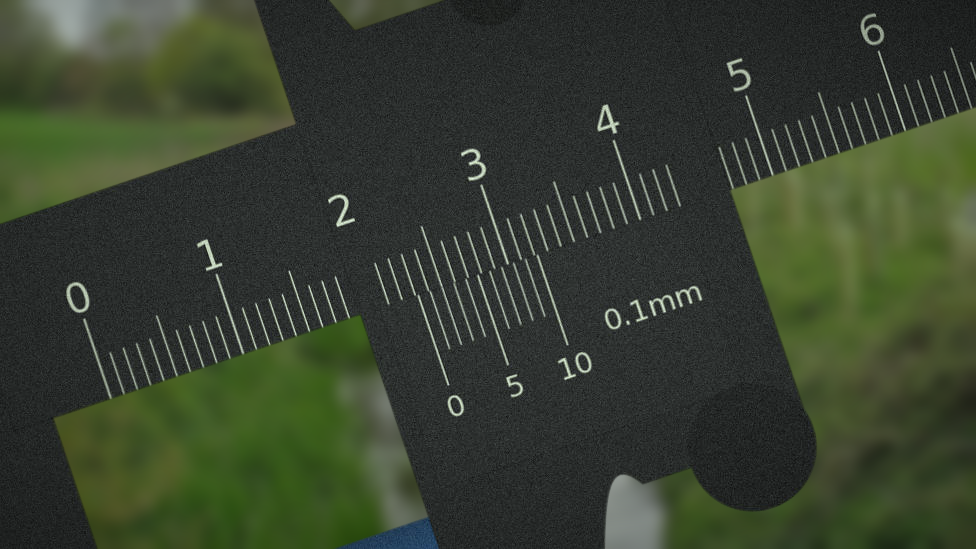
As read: value=23.2 unit=mm
